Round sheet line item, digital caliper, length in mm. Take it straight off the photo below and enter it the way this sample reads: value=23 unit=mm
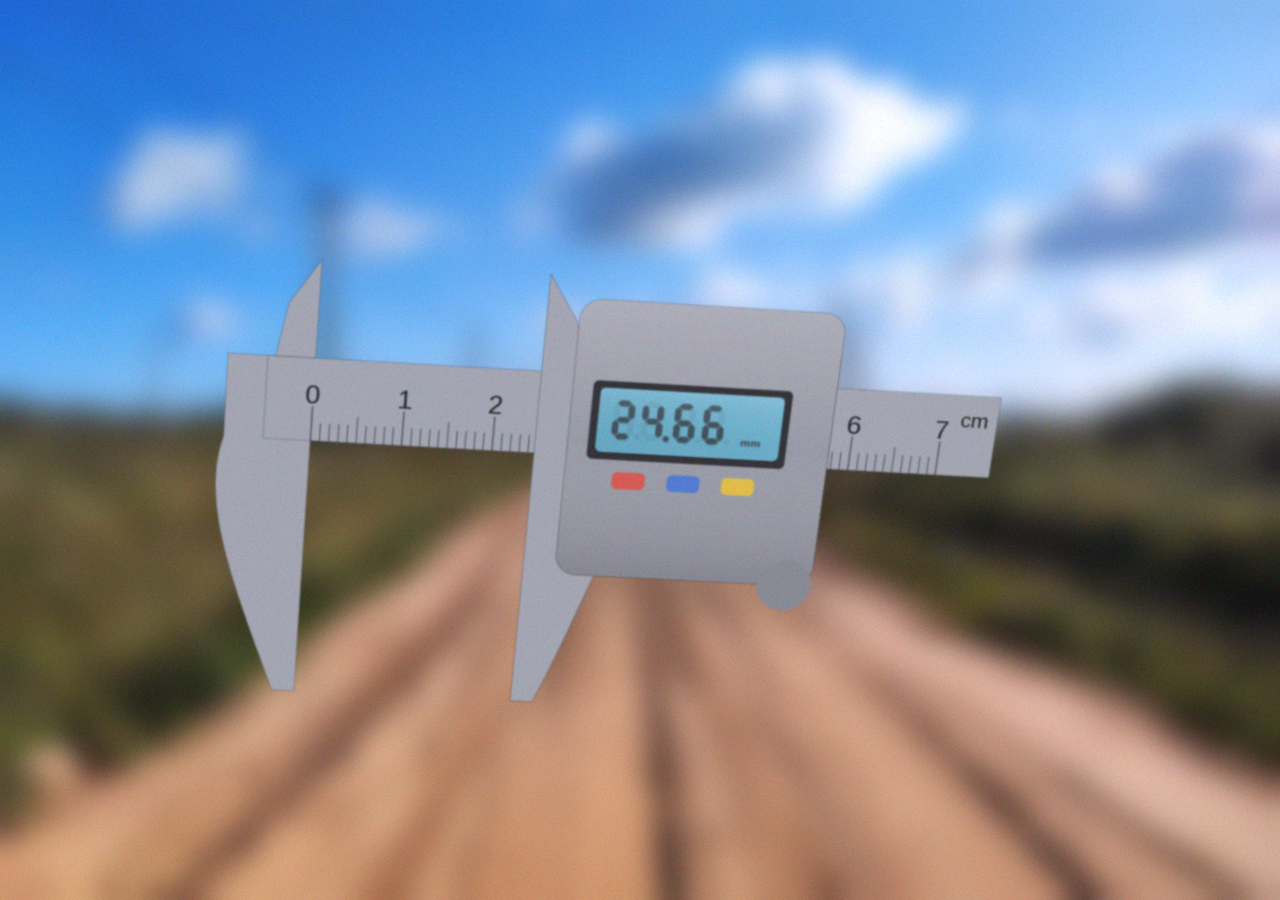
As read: value=24.66 unit=mm
